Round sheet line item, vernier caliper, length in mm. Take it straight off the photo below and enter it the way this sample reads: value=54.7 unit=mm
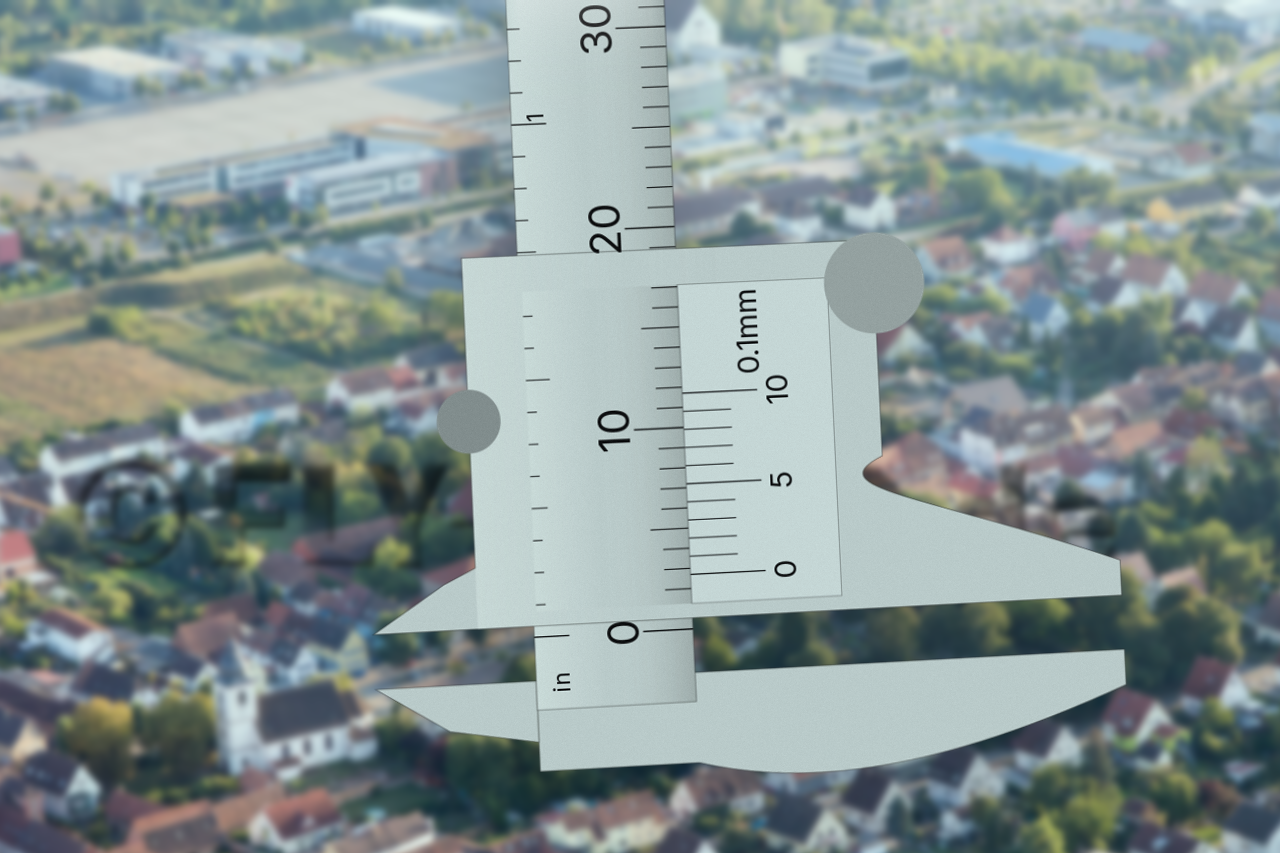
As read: value=2.7 unit=mm
